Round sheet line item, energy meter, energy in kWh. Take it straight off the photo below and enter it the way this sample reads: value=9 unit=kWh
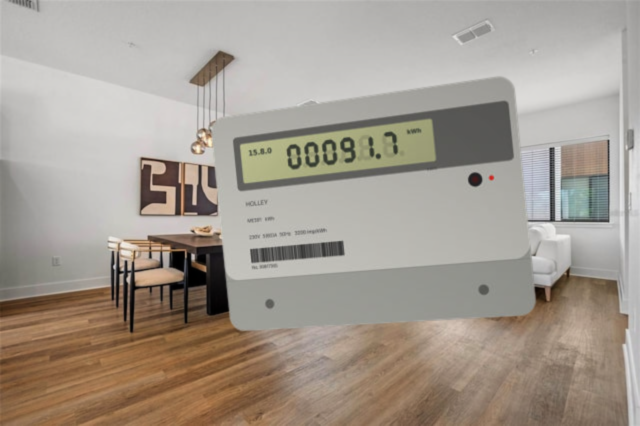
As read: value=91.7 unit=kWh
